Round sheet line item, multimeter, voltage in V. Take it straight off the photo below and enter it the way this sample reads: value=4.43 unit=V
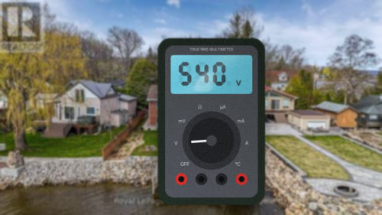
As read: value=540 unit=V
